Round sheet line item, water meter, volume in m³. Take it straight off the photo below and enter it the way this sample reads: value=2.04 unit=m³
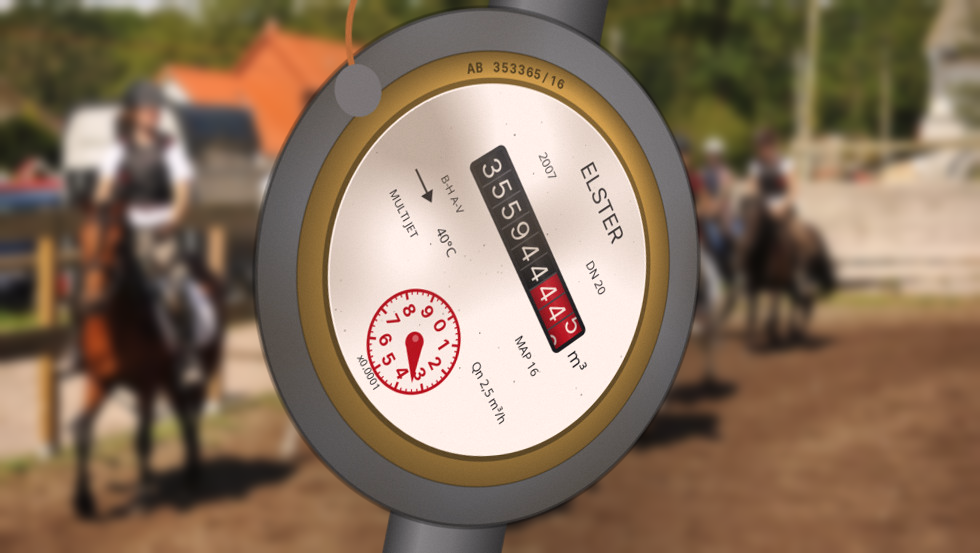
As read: value=355944.4453 unit=m³
